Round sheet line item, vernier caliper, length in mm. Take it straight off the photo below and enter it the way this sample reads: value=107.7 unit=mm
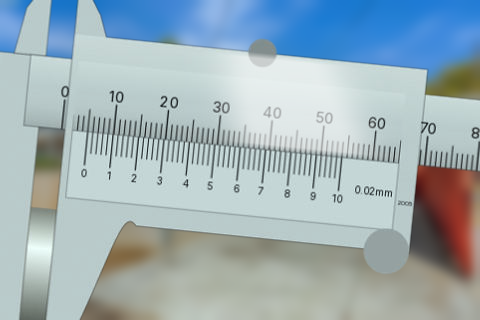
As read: value=5.0 unit=mm
